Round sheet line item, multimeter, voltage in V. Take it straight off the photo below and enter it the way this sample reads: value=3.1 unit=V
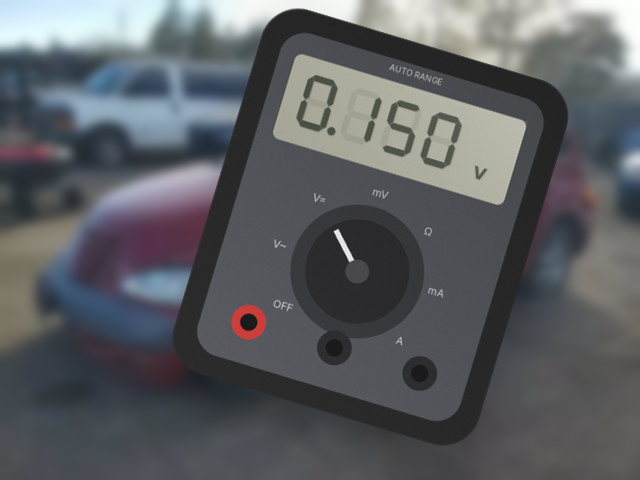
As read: value=0.150 unit=V
